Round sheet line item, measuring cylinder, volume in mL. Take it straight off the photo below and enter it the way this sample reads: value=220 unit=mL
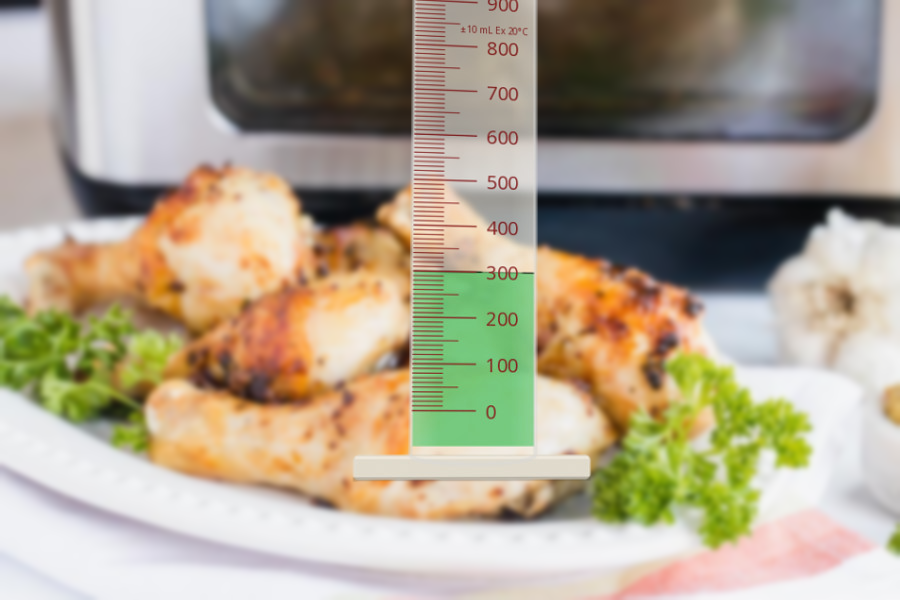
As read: value=300 unit=mL
